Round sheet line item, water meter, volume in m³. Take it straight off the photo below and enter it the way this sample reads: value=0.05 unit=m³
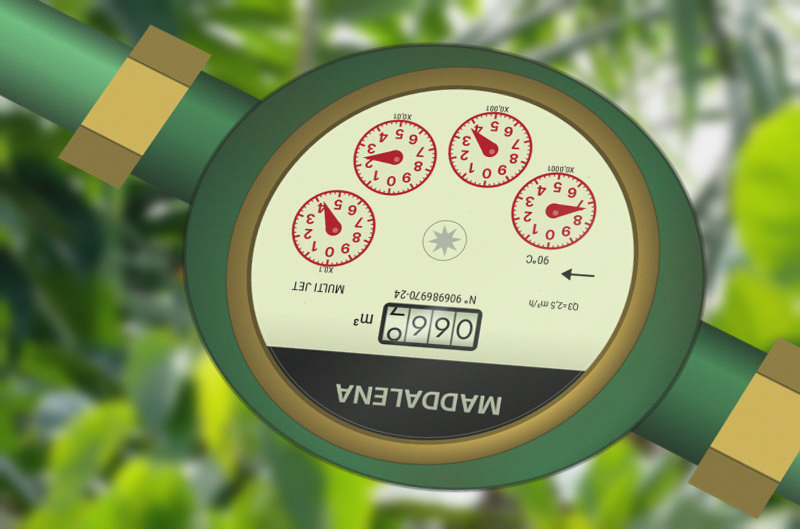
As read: value=666.4237 unit=m³
